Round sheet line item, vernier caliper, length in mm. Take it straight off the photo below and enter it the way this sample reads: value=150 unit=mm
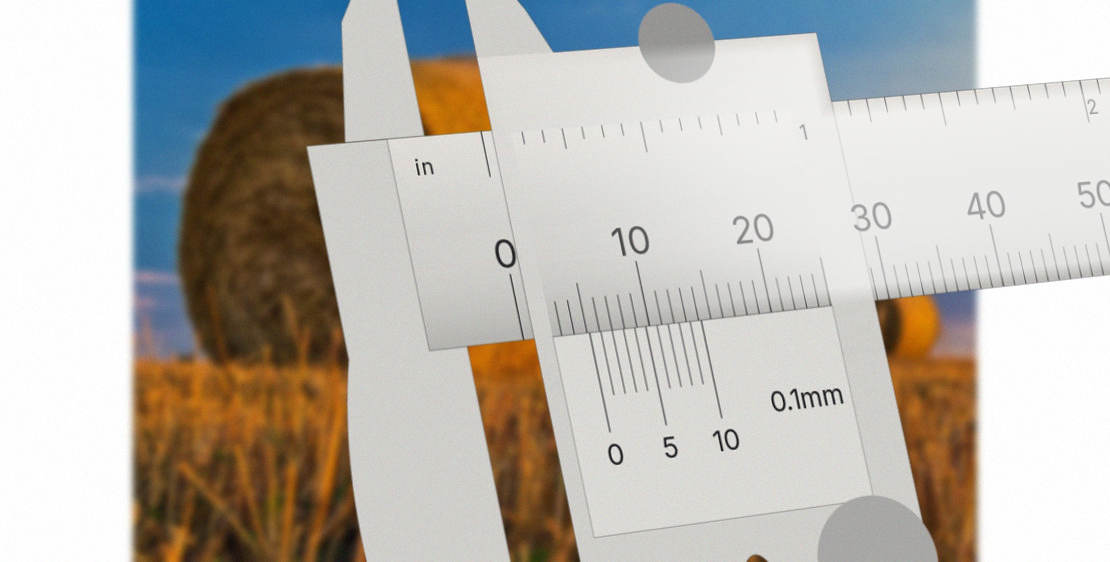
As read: value=5.2 unit=mm
